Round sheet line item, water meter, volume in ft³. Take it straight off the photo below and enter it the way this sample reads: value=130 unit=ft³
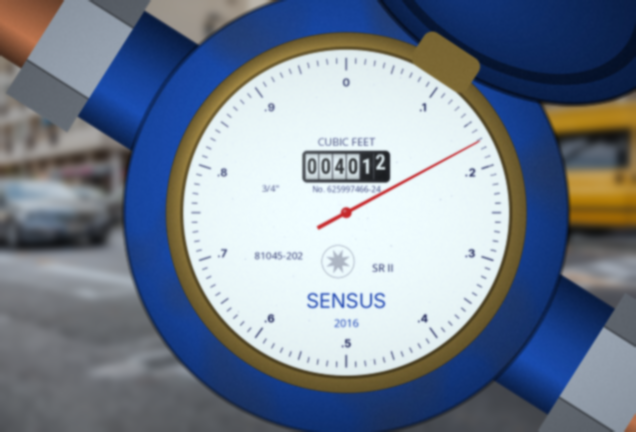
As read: value=4012.17 unit=ft³
